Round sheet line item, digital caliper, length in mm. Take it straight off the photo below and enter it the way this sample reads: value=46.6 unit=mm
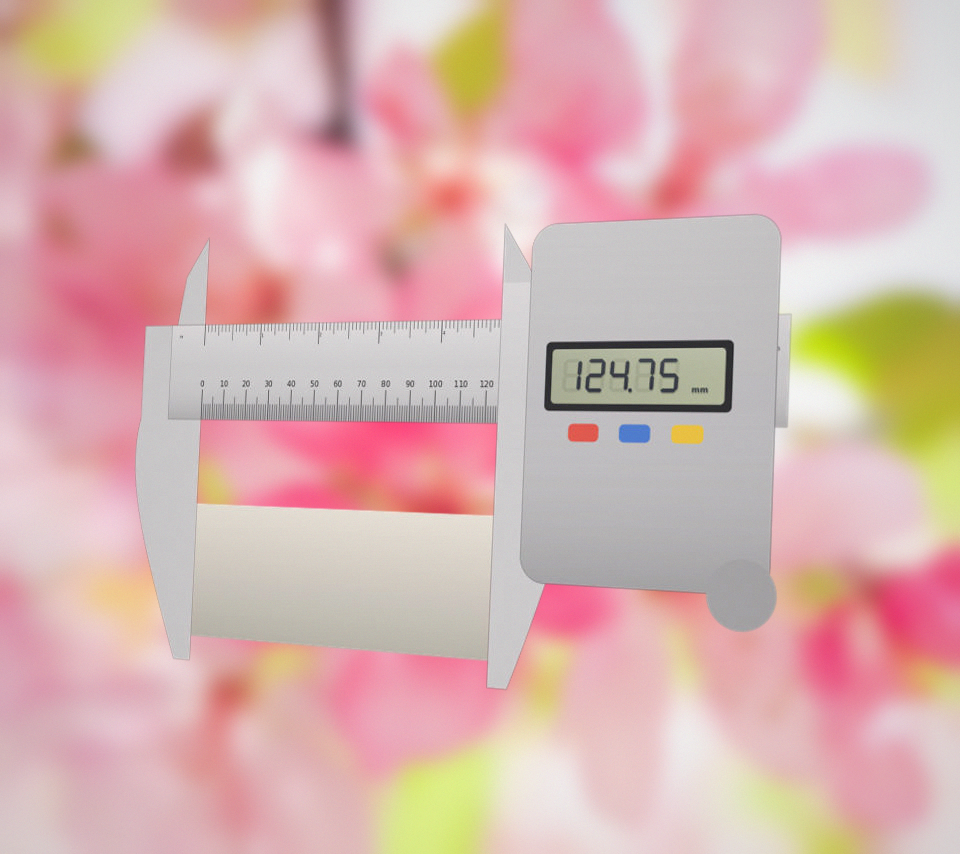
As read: value=124.75 unit=mm
